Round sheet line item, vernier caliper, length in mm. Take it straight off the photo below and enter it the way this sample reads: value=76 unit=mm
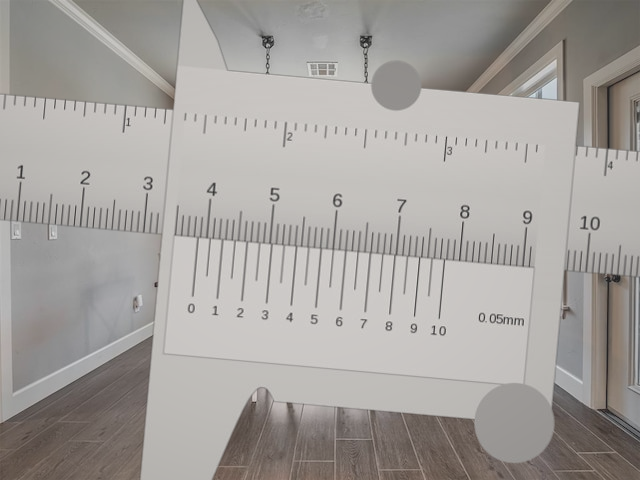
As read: value=38.6 unit=mm
